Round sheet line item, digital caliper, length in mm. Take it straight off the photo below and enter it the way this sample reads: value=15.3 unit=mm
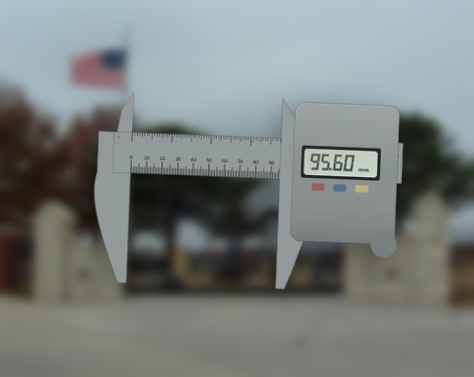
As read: value=95.60 unit=mm
